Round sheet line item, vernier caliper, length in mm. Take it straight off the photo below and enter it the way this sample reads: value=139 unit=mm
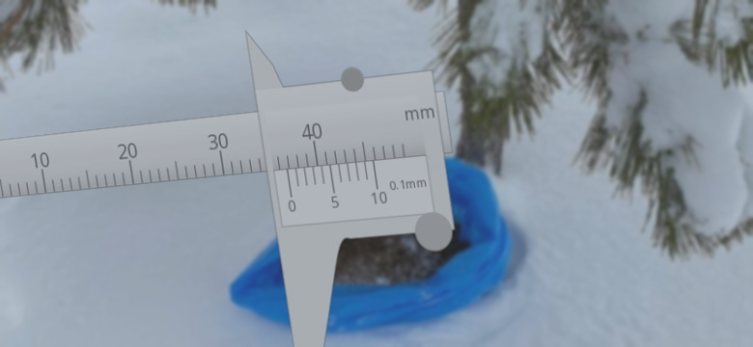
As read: value=36.8 unit=mm
